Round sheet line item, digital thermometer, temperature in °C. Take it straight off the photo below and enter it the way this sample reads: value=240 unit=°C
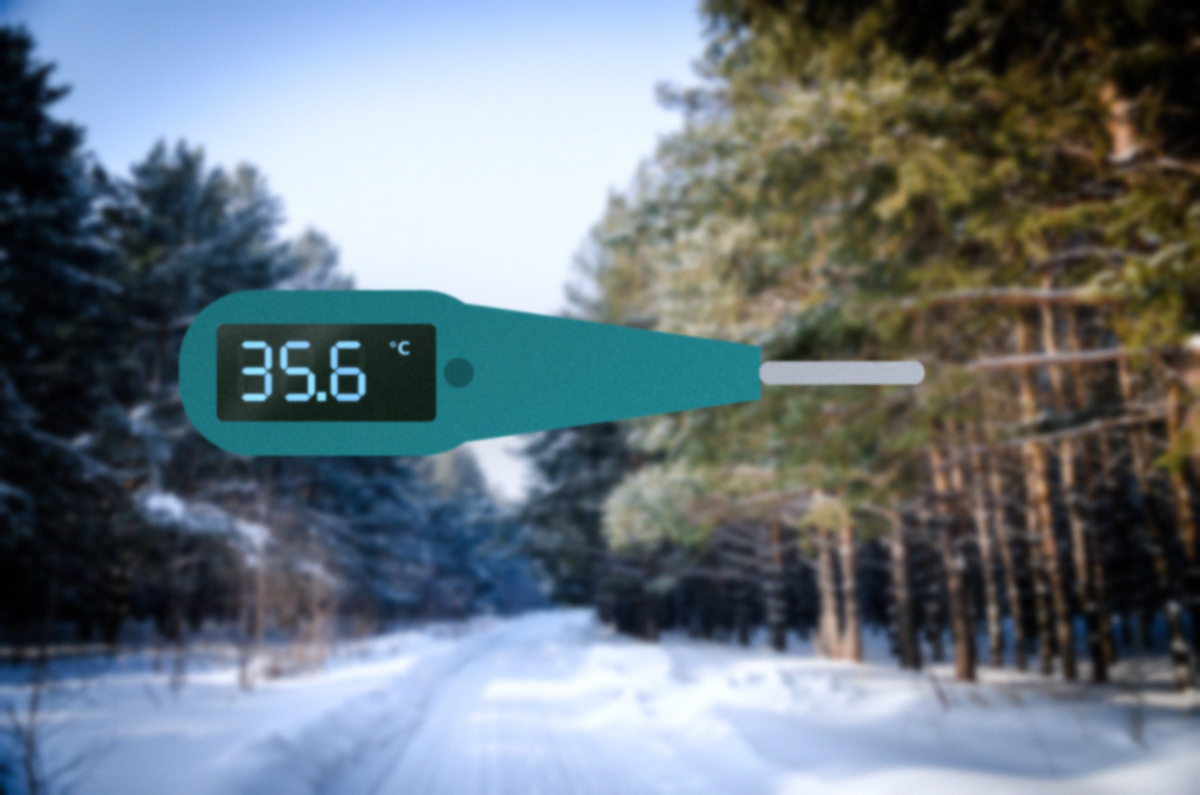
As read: value=35.6 unit=°C
